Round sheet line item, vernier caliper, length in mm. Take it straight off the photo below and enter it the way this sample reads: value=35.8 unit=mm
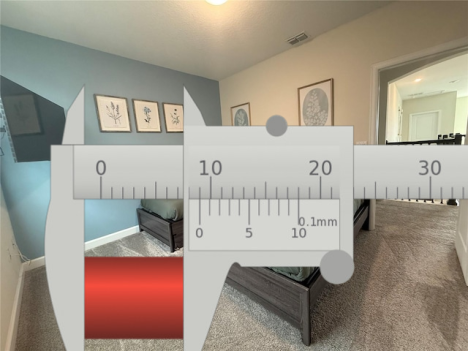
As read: value=9.0 unit=mm
